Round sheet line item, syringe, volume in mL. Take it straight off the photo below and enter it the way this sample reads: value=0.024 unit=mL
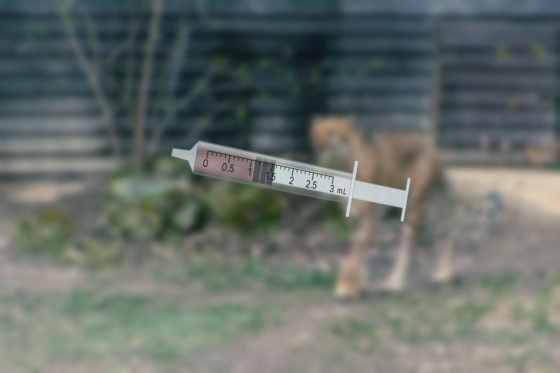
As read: value=1.1 unit=mL
